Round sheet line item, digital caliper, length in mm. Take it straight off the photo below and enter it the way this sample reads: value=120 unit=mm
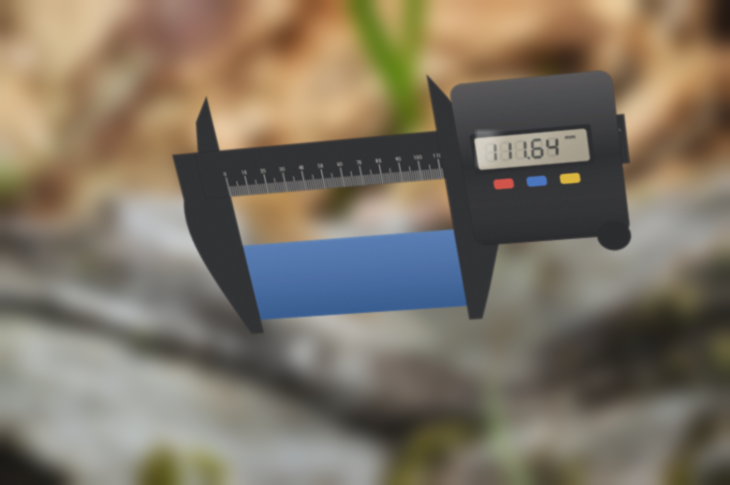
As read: value=111.64 unit=mm
